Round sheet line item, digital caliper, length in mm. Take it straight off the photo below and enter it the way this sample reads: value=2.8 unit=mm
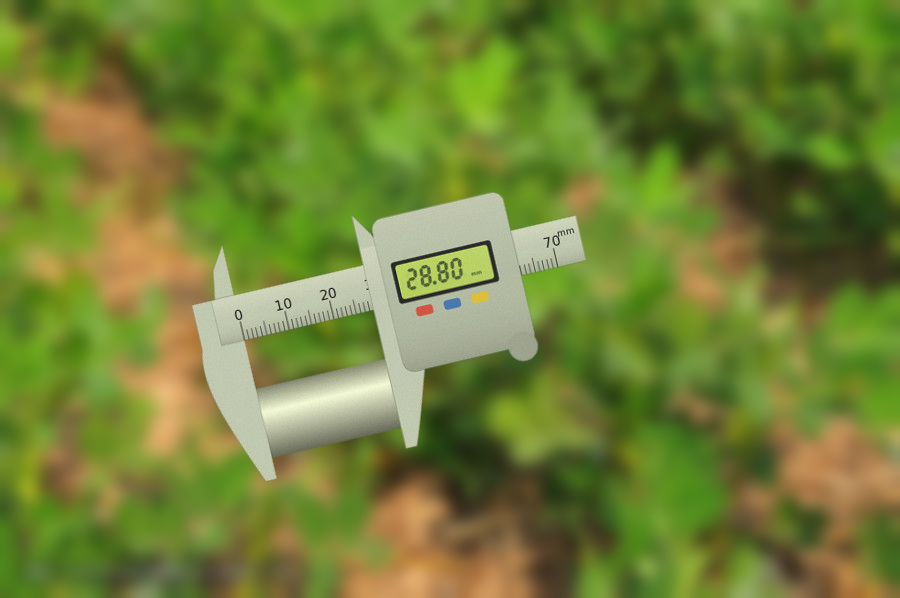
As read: value=28.80 unit=mm
